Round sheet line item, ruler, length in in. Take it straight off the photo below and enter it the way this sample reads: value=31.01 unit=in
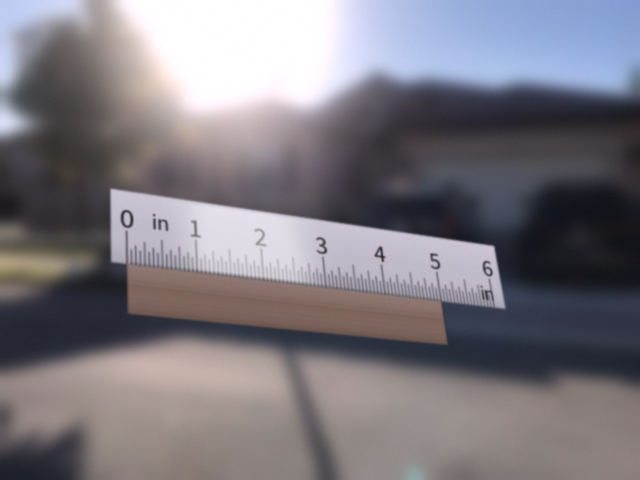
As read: value=5 unit=in
